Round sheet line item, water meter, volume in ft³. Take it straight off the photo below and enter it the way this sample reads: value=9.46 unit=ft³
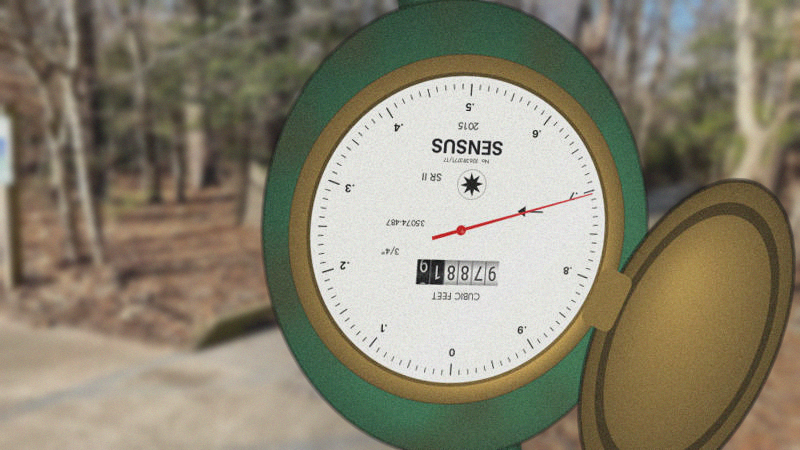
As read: value=978818.70 unit=ft³
